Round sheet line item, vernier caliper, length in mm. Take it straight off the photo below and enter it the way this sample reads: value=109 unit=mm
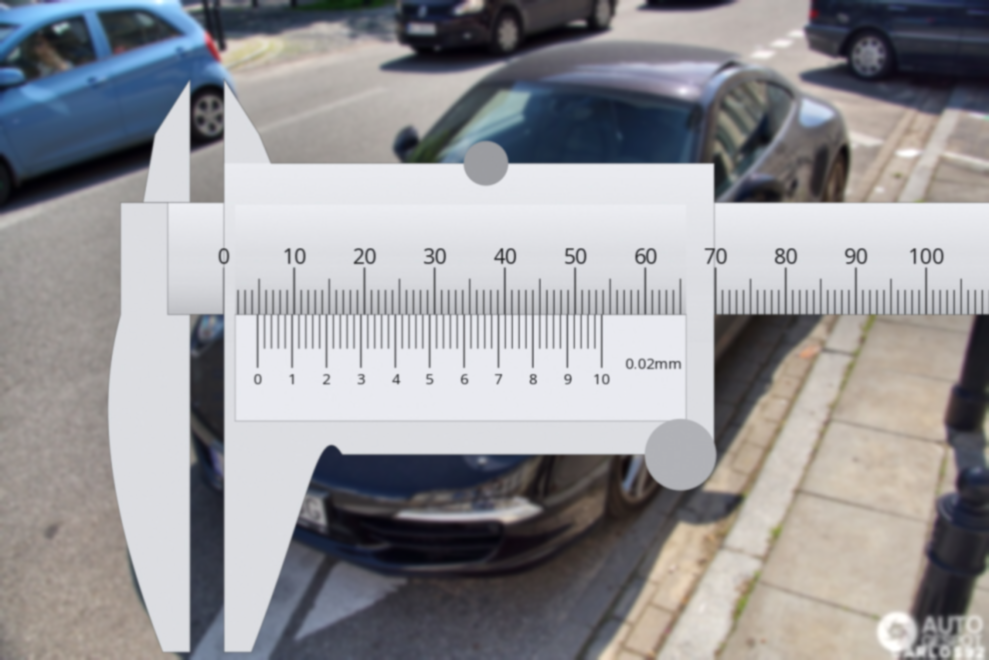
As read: value=4.8 unit=mm
